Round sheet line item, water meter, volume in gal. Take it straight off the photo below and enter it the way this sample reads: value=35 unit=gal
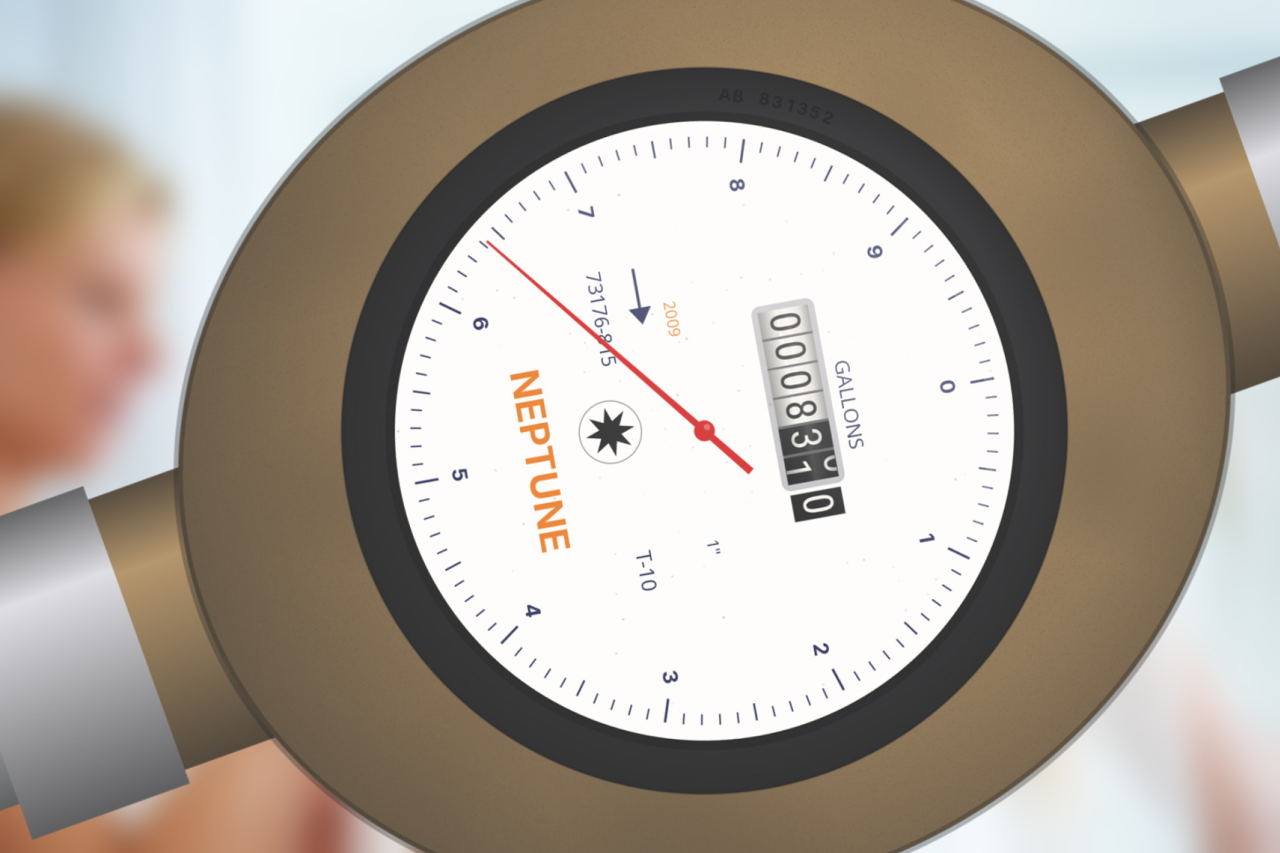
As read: value=8306.4 unit=gal
